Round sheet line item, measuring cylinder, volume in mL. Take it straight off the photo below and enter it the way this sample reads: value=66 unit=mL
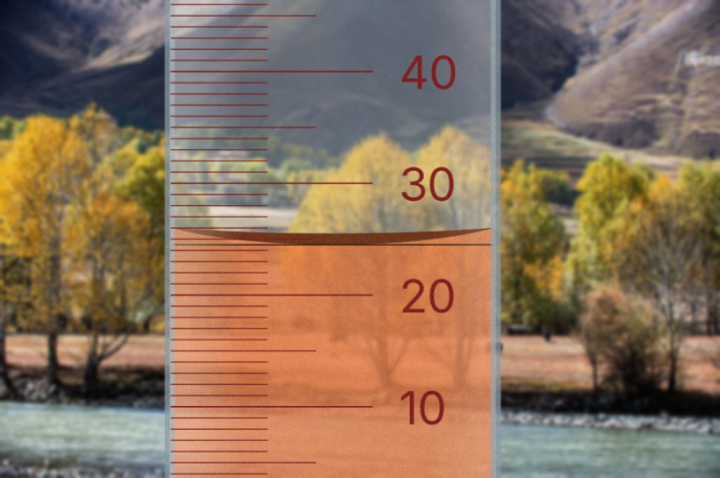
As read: value=24.5 unit=mL
